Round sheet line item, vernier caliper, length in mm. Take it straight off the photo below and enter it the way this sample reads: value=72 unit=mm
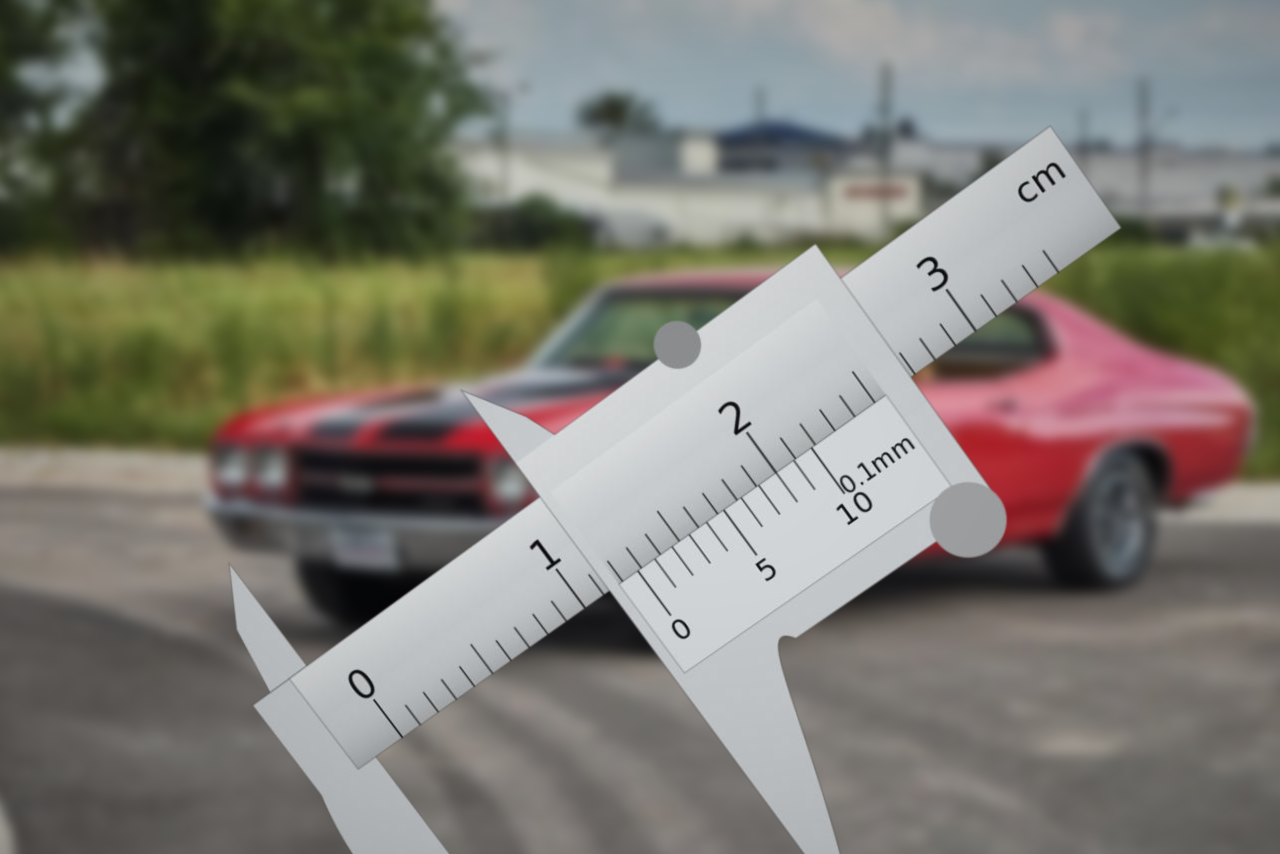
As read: value=12.8 unit=mm
